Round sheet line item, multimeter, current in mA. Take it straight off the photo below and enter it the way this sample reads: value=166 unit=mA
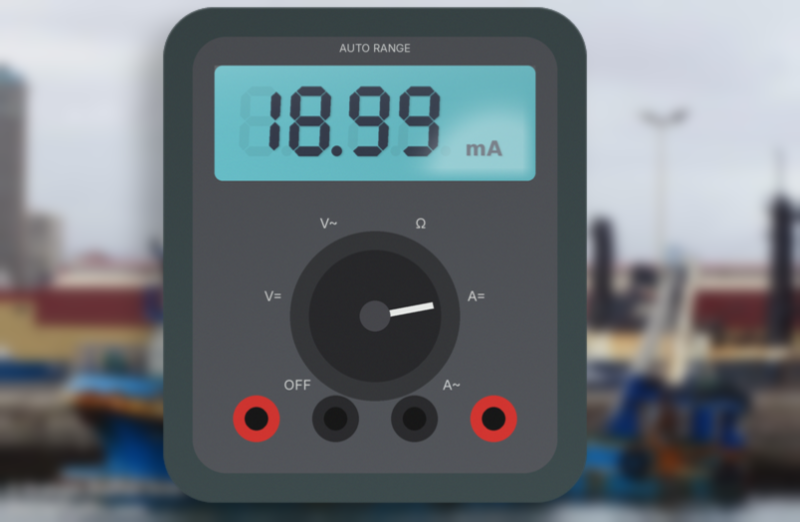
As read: value=18.99 unit=mA
